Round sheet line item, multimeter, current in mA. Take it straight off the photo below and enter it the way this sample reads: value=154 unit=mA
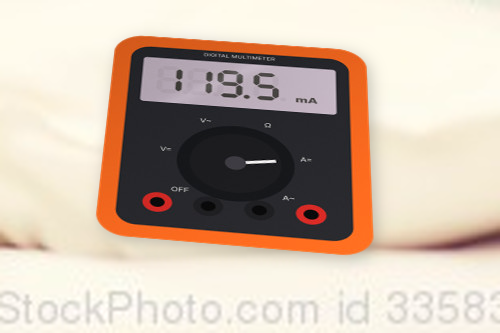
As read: value=119.5 unit=mA
